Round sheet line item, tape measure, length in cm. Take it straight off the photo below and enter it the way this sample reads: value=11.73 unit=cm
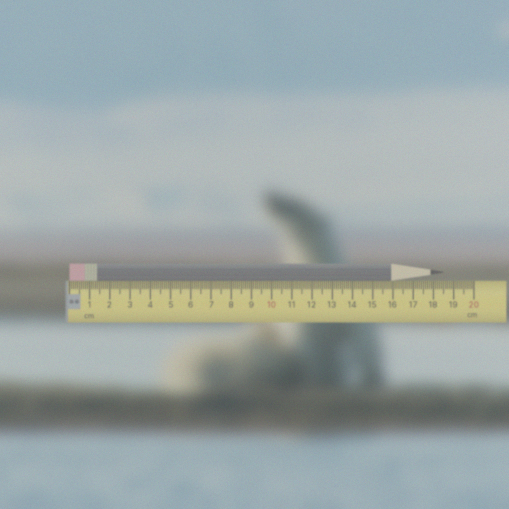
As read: value=18.5 unit=cm
